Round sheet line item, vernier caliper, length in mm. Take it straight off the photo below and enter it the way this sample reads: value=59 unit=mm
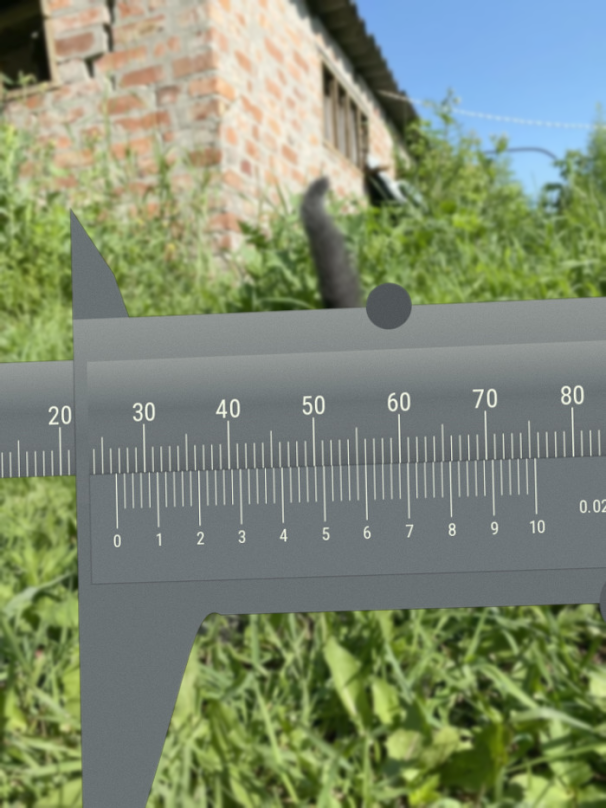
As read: value=26.6 unit=mm
